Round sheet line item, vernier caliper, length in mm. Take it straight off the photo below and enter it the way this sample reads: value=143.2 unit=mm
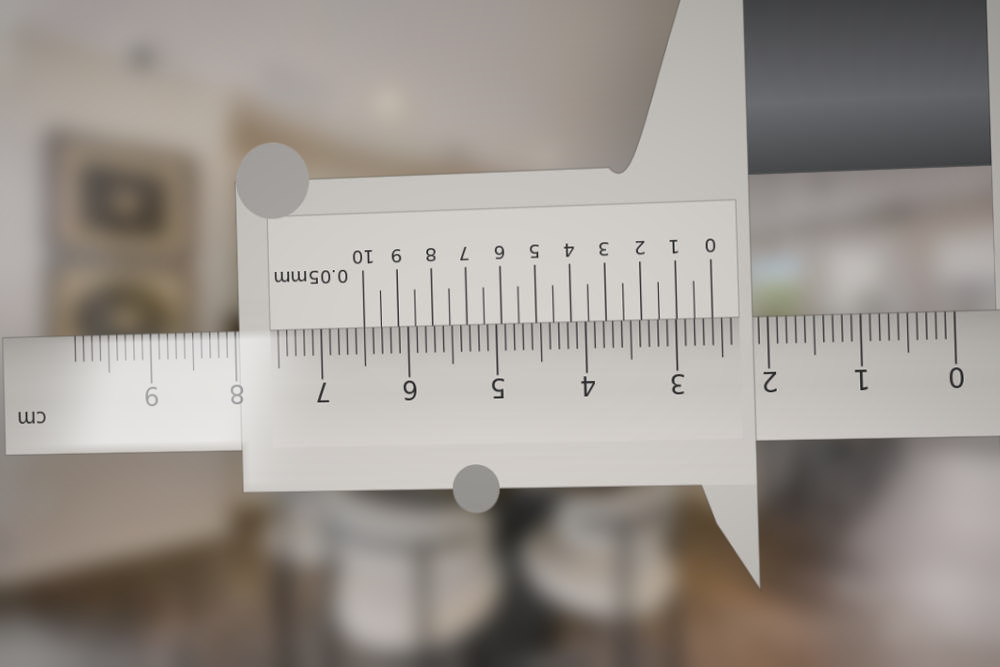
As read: value=26.0 unit=mm
